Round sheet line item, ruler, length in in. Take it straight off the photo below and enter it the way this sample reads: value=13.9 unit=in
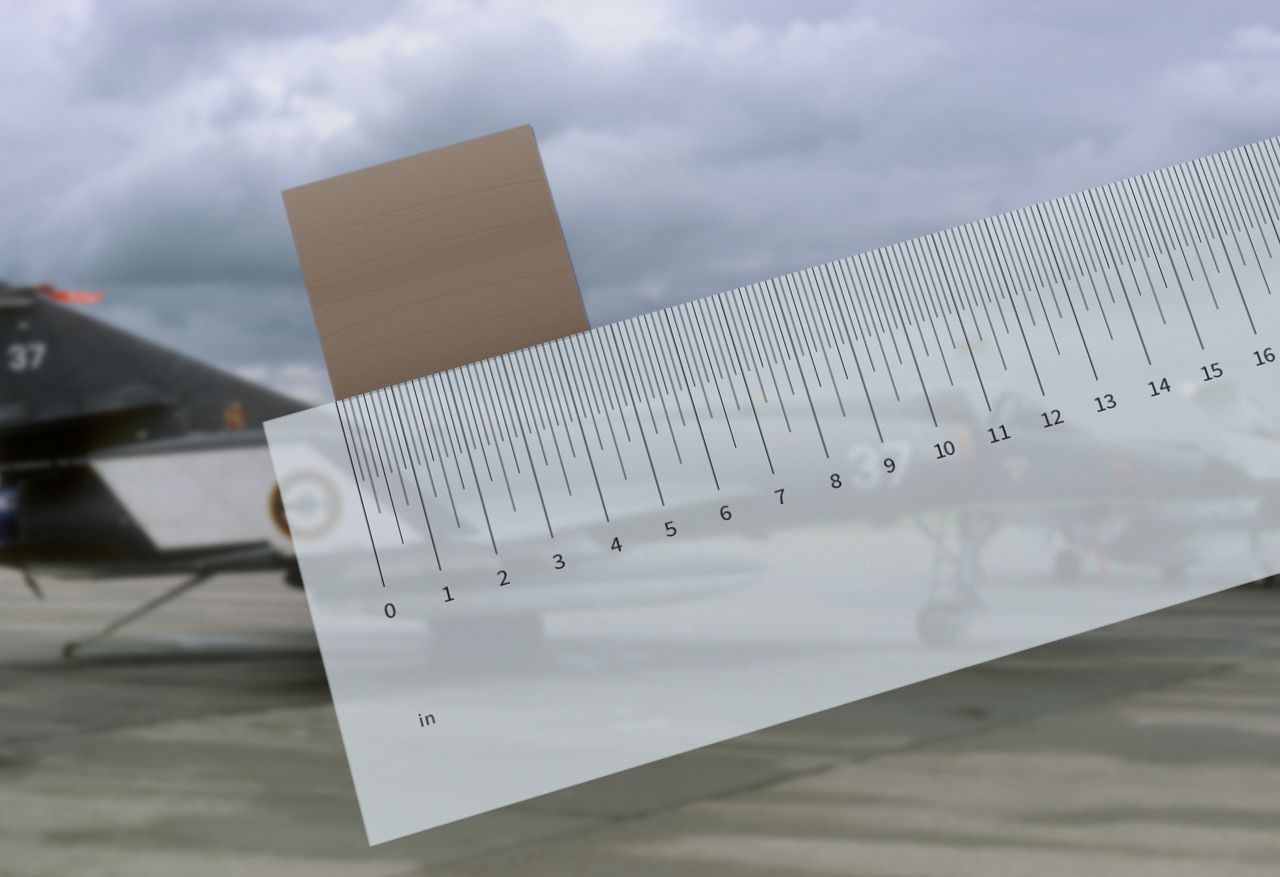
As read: value=4.625 unit=in
